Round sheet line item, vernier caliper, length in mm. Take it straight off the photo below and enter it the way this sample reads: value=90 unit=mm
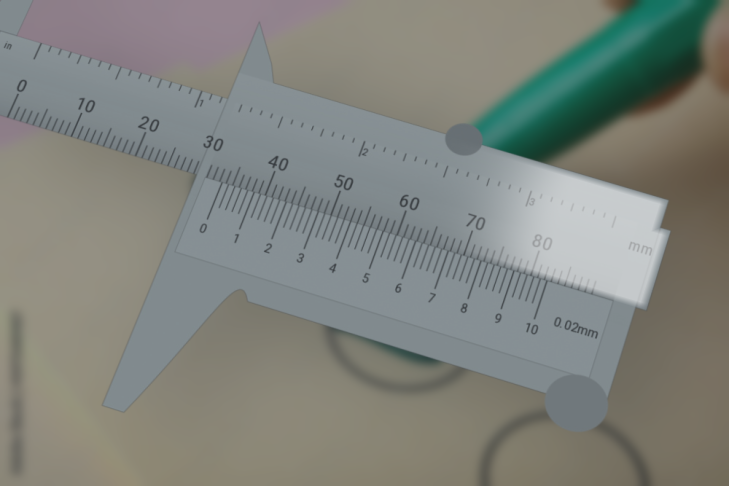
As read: value=33.4 unit=mm
